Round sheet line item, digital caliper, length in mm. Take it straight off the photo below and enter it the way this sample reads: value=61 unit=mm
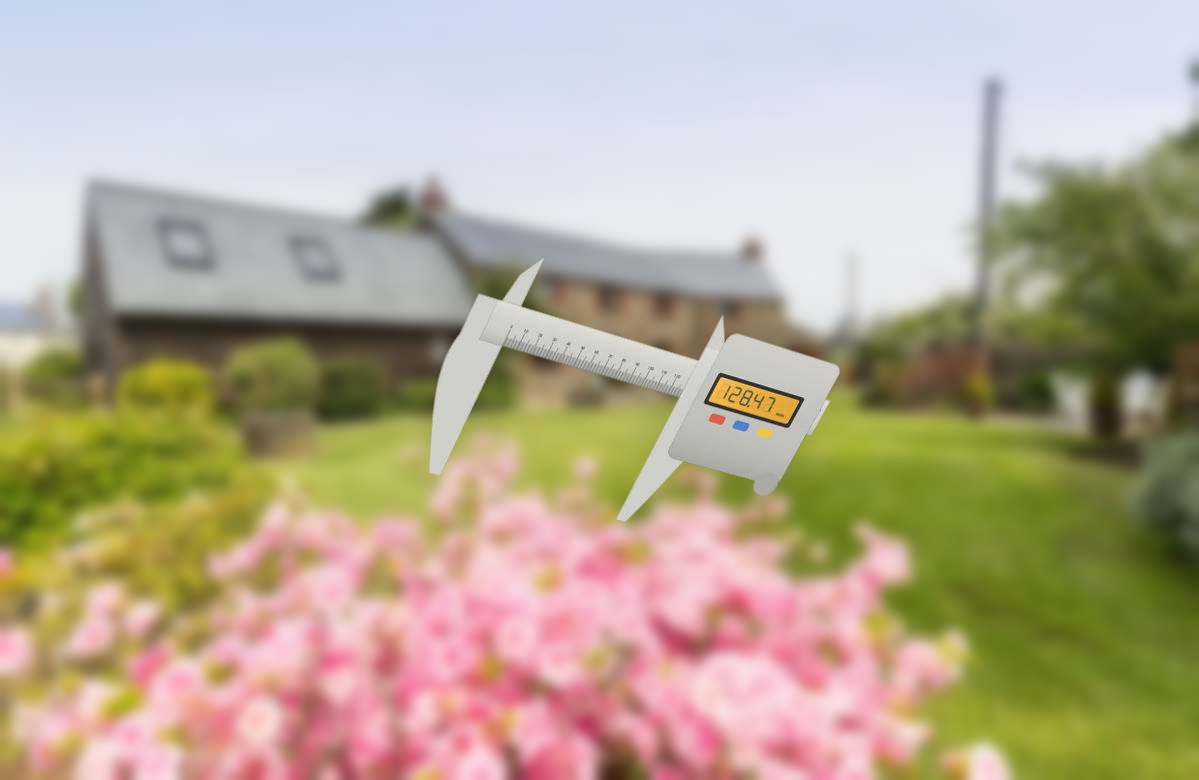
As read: value=128.47 unit=mm
